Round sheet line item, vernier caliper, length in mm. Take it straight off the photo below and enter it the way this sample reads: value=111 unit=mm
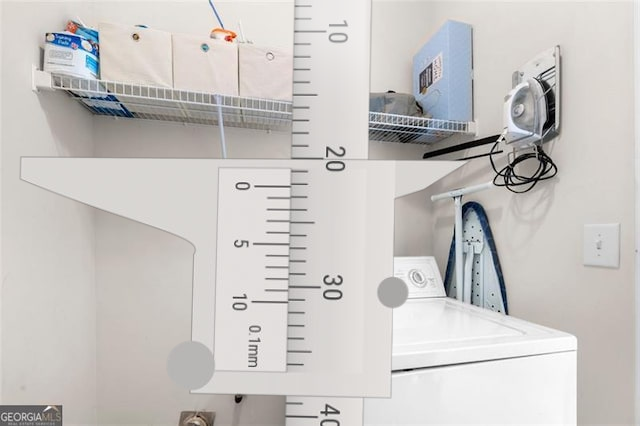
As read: value=22.2 unit=mm
